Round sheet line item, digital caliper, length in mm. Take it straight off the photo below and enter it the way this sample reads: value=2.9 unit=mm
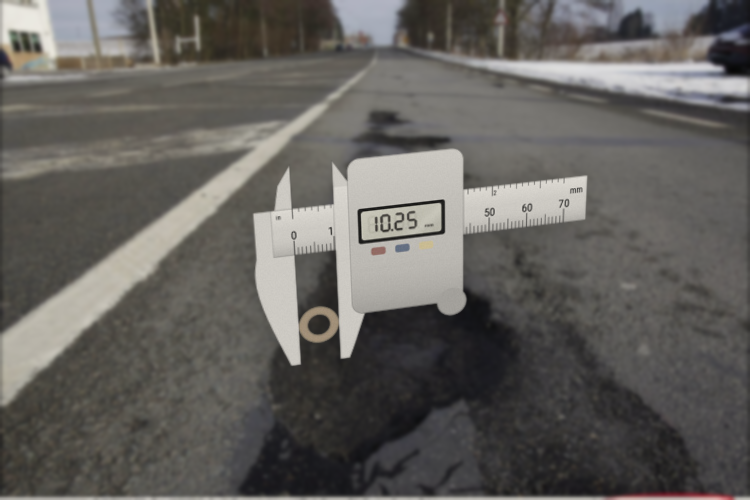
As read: value=10.25 unit=mm
